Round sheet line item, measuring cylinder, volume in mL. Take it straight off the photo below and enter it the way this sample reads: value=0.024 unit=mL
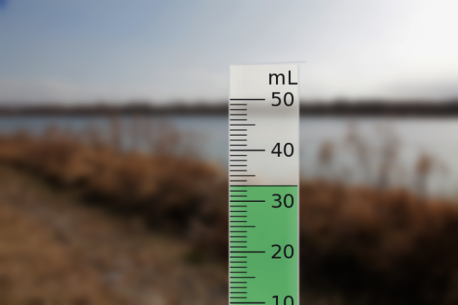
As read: value=33 unit=mL
